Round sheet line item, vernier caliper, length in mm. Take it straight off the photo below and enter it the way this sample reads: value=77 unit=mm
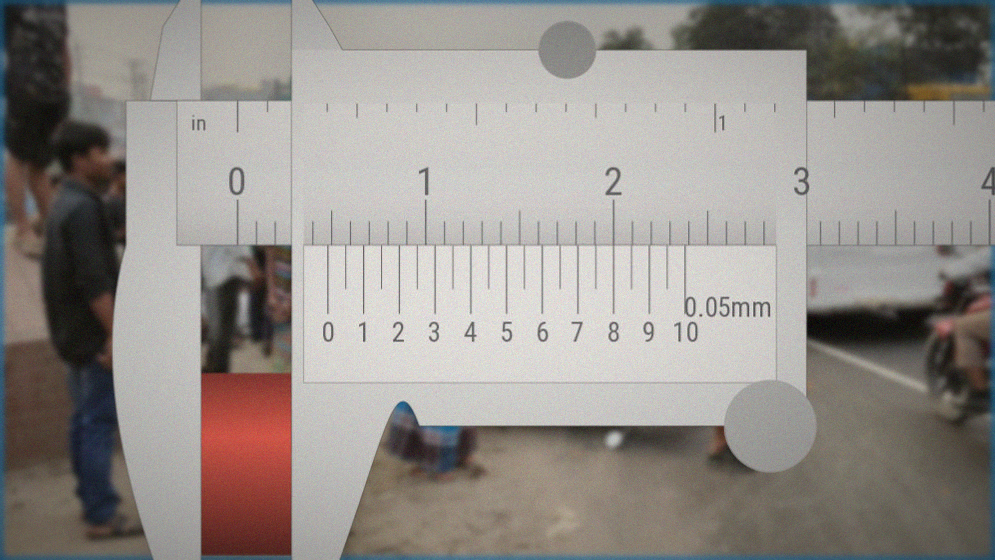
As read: value=4.8 unit=mm
